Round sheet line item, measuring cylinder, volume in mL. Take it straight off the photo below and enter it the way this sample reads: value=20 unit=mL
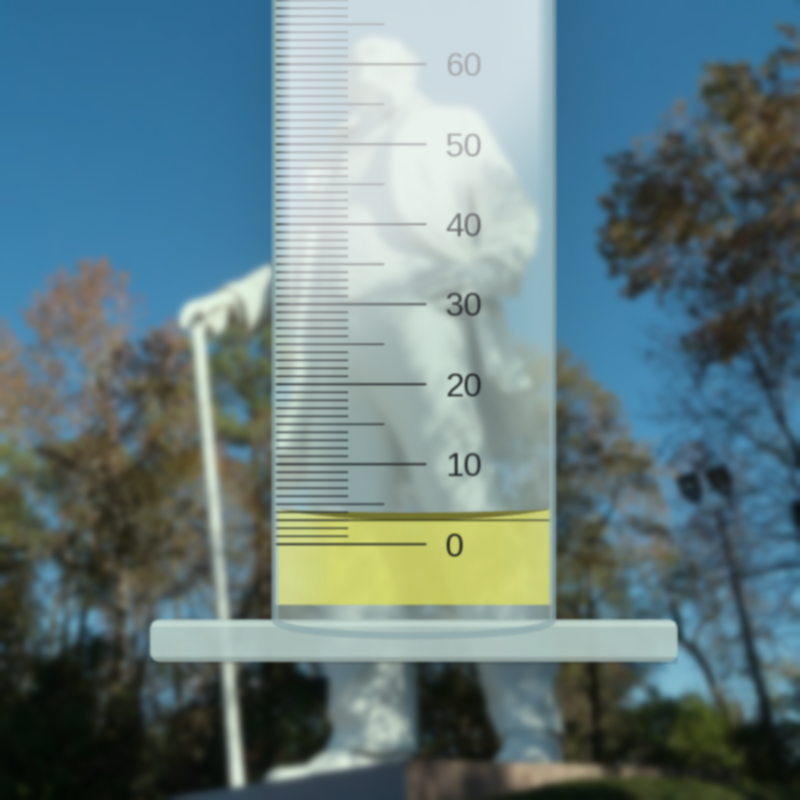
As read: value=3 unit=mL
